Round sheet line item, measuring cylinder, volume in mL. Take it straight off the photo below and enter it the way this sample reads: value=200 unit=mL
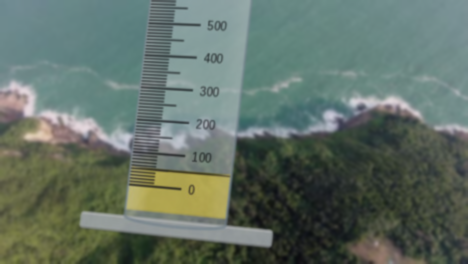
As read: value=50 unit=mL
